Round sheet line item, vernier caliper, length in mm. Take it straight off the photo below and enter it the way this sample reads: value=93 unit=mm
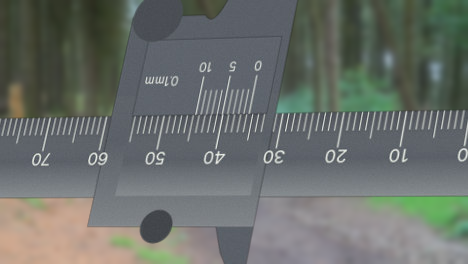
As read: value=35.6 unit=mm
